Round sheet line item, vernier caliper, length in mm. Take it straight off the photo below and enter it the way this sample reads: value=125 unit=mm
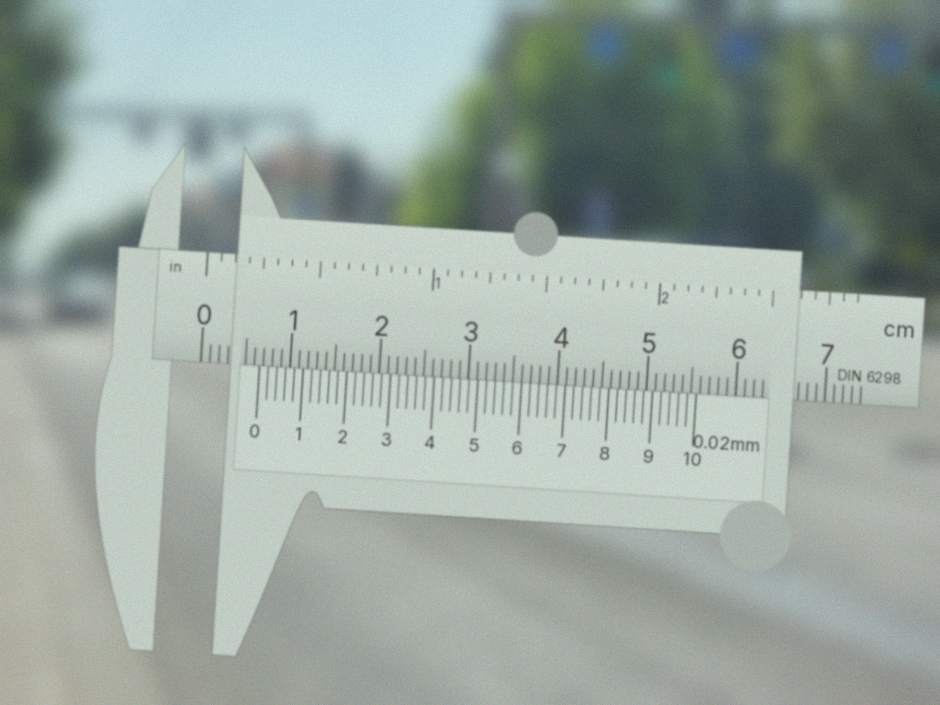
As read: value=6.6 unit=mm
